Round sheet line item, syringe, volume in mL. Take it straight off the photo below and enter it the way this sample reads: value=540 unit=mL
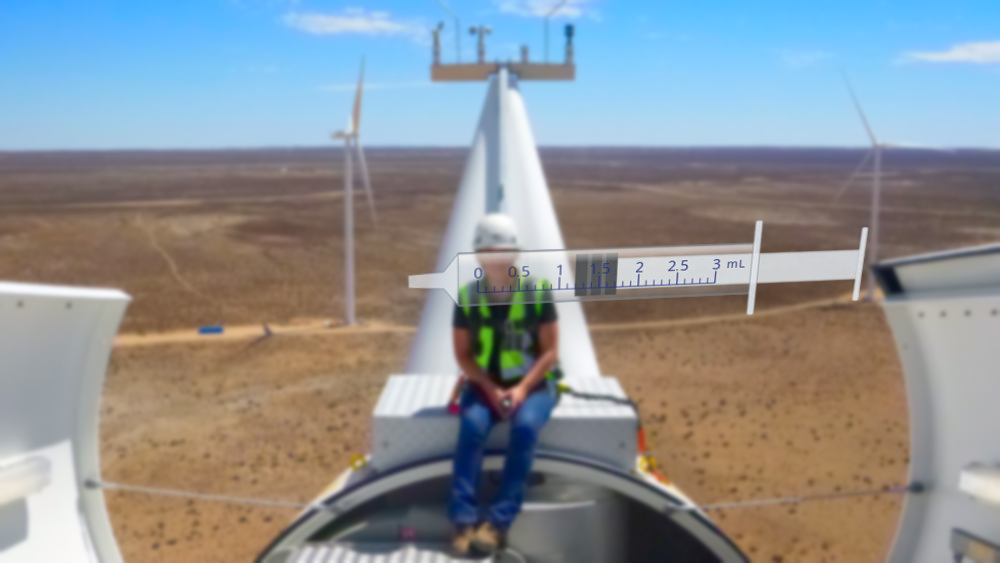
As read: value=1.2 unit=mL
